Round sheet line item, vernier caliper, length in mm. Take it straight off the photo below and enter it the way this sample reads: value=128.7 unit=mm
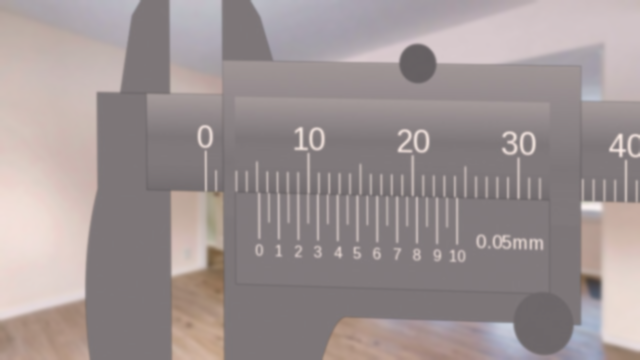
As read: value=5.2 unit=mm
